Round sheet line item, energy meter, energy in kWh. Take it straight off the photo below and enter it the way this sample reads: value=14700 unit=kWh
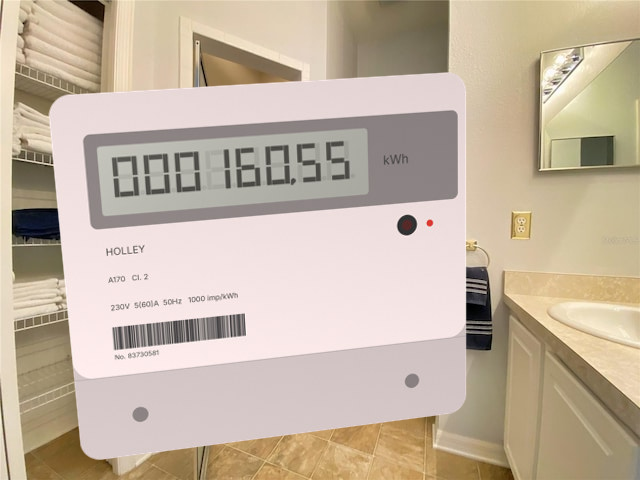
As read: value=160.55 unit=kWh
